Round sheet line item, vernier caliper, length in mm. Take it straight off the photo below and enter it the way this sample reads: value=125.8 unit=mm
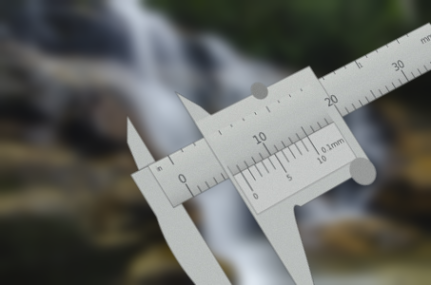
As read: value=6.0 unit=mm
